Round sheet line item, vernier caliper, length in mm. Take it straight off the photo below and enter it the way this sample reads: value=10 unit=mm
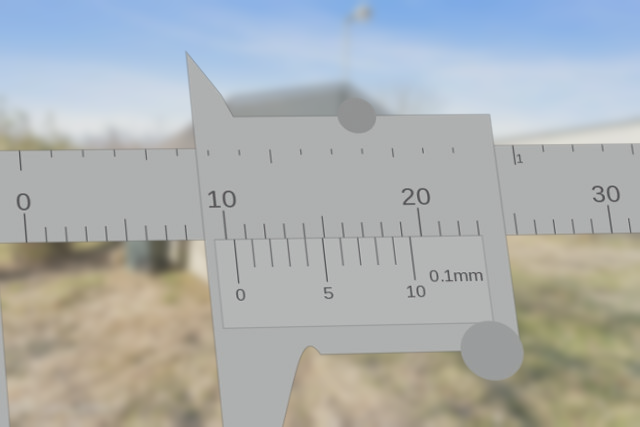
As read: value=10.4 unit=mm
